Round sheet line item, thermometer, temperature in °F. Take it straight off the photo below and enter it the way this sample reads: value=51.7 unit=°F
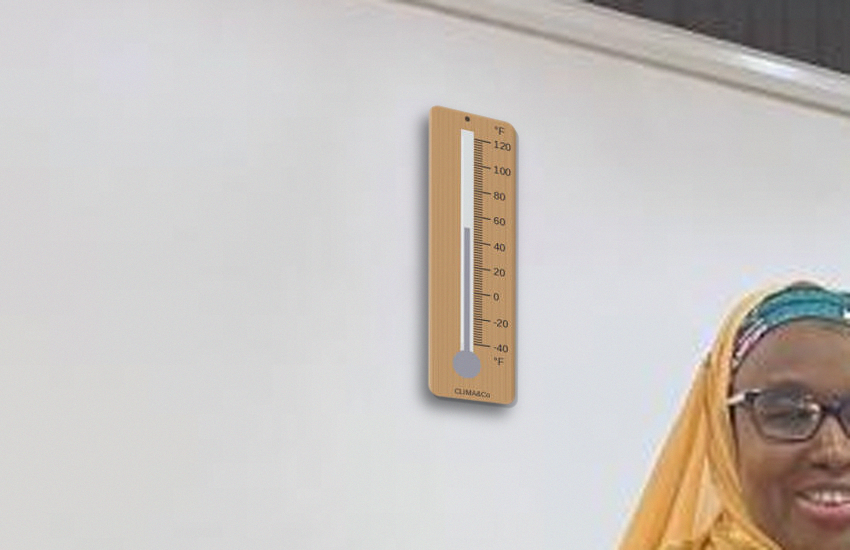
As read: value=50 unit=°F
